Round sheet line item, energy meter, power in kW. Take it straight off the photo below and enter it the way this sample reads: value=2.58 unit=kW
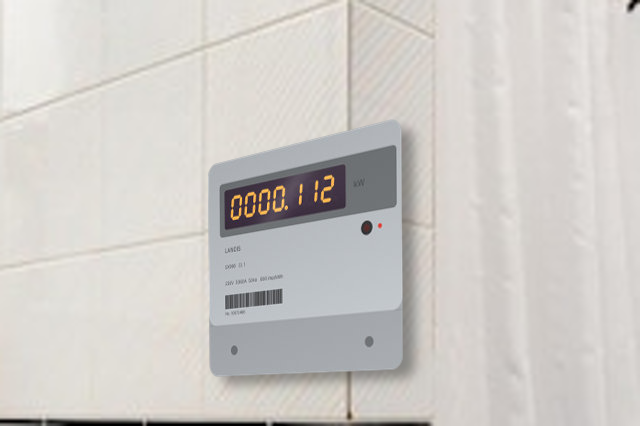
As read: value=0.112 unit=kW
